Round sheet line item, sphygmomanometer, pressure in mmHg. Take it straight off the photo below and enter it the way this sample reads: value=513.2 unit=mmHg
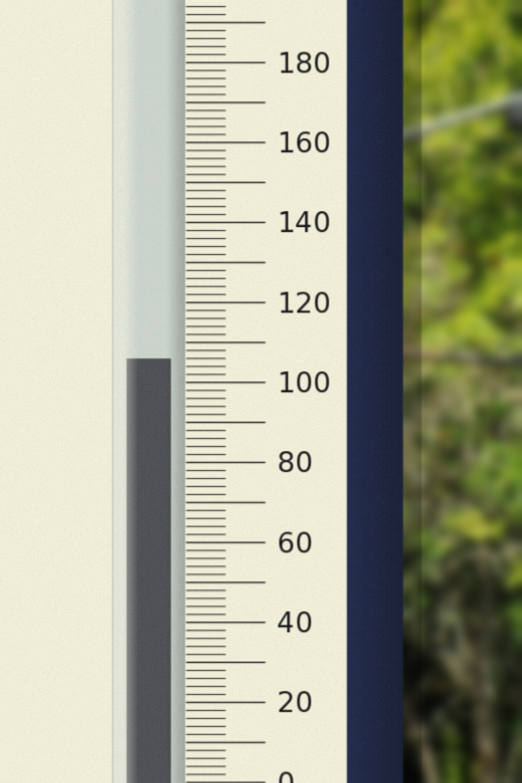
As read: value=106 unit=mmHg
